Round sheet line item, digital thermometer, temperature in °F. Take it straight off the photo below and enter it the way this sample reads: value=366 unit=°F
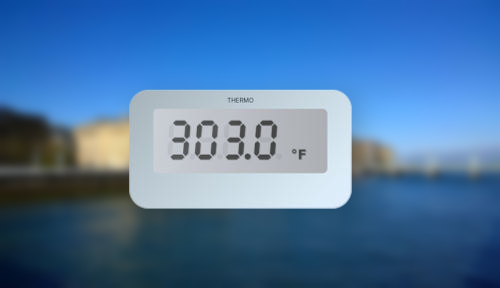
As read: value=303.0 unit=°F
